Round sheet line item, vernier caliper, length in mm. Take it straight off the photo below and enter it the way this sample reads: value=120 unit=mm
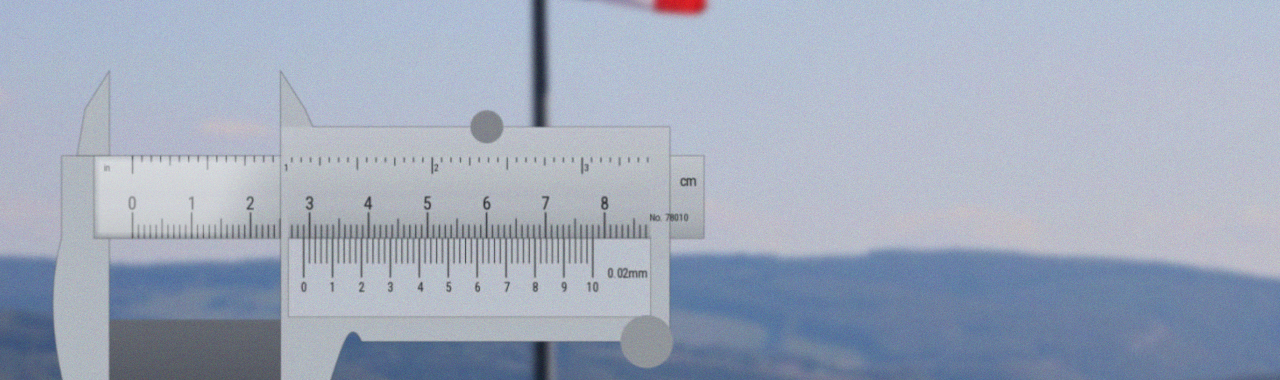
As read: value=29.0 unit=mm
